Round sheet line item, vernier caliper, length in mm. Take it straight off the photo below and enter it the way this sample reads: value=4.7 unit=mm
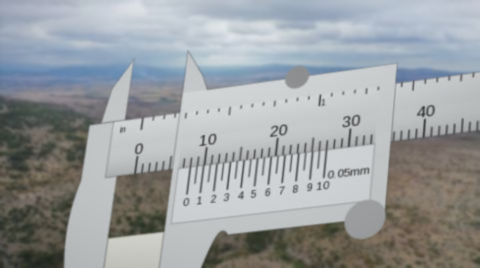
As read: value=8.0 unit=mm
